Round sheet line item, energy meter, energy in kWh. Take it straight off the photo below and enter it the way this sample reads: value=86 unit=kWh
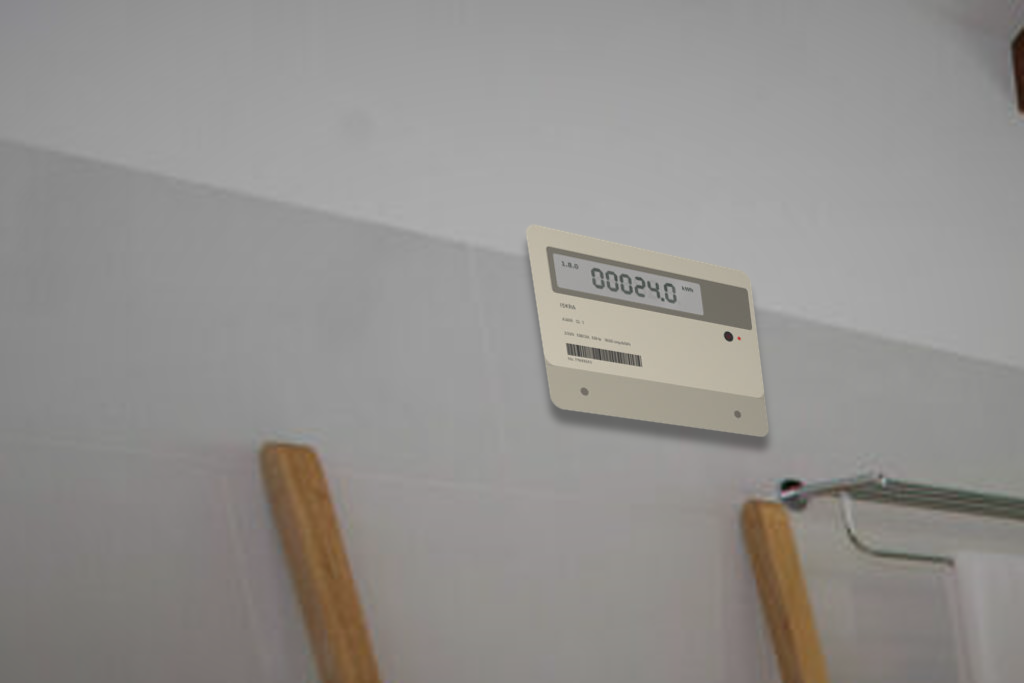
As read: value=24.0 unit=kWh
